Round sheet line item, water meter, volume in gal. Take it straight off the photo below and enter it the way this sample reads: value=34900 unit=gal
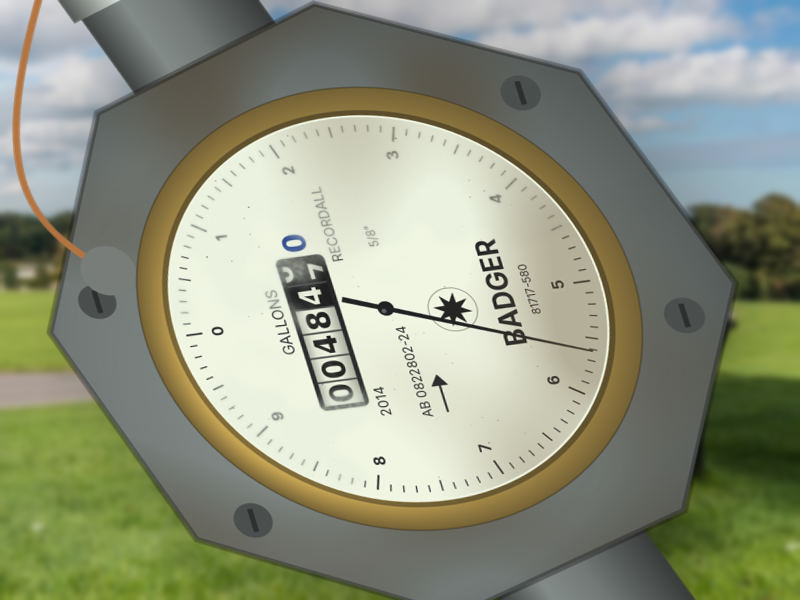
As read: value=48465.6 unit=gal
